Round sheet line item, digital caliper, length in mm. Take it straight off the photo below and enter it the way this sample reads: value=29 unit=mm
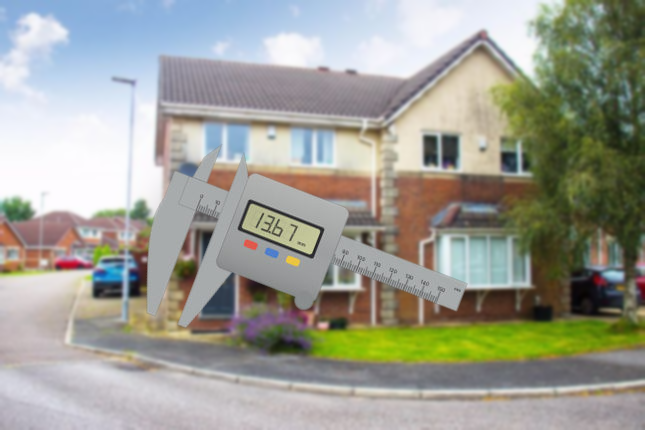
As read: value=13.67 unit=mm
